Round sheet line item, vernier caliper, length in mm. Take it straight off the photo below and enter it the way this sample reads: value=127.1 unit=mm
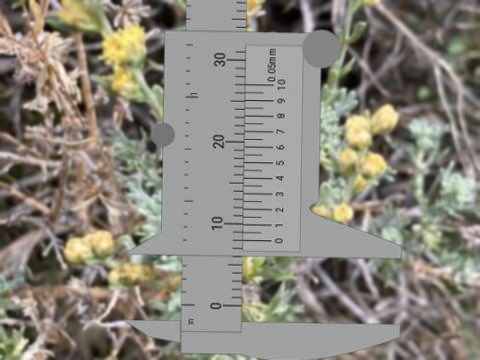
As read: value=8.0 unit=mm
